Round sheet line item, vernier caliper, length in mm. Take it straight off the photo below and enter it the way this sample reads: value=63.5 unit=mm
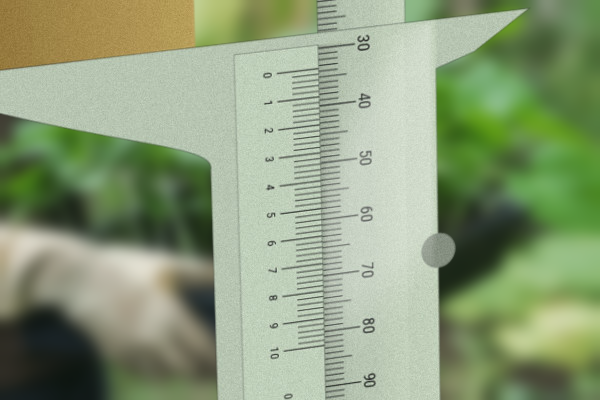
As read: value=33.5 unit=mm
